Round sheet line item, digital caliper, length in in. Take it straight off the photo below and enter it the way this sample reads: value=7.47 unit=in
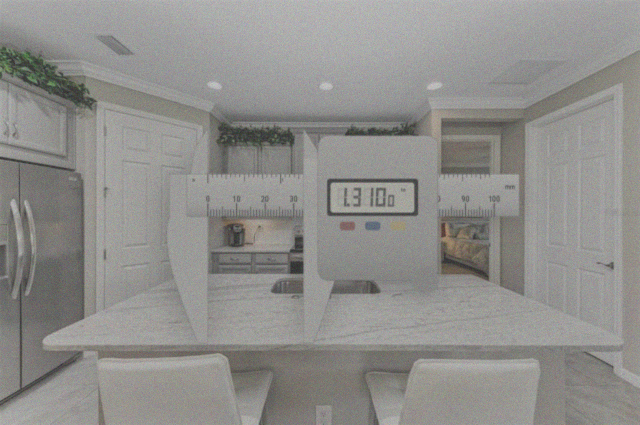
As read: value=1.3100 unit=in
